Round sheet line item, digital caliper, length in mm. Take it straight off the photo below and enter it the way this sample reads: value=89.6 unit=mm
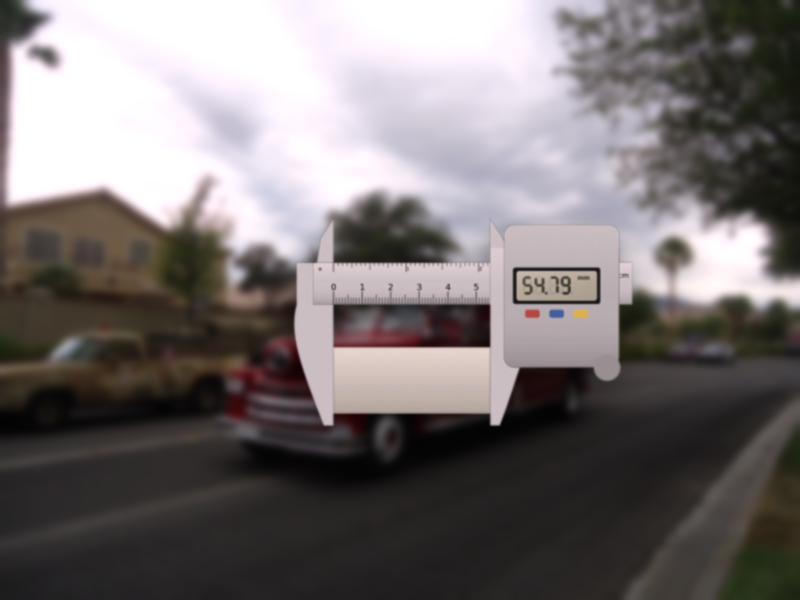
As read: value=54.79 unit=mm
